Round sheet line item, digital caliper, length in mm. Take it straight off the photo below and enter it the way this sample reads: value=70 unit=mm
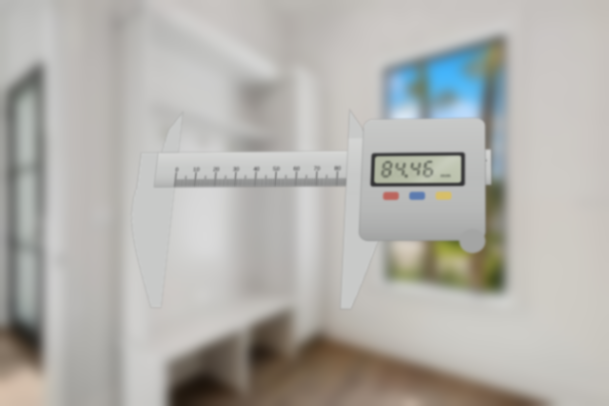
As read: value=84.46 unit=mm
